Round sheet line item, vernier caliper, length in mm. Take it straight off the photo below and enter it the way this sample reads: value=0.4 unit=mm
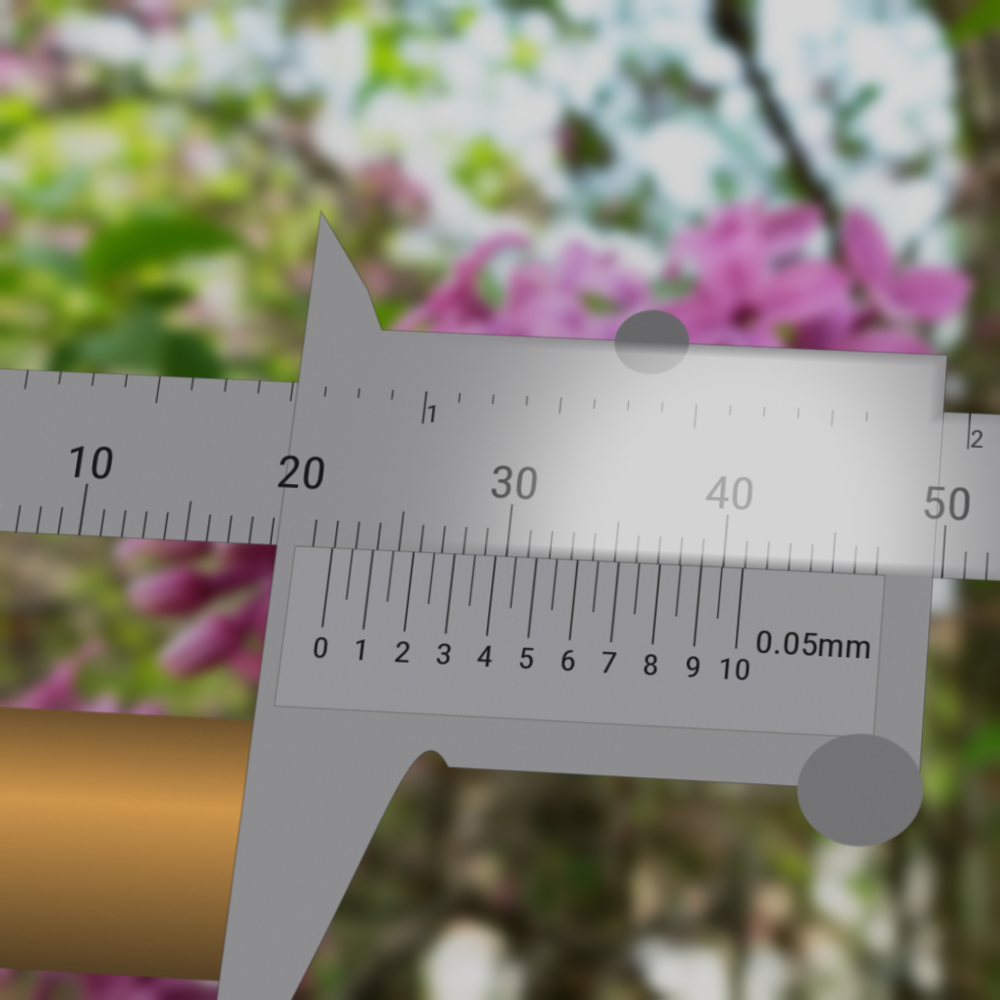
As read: value=21.9 unit=mm
